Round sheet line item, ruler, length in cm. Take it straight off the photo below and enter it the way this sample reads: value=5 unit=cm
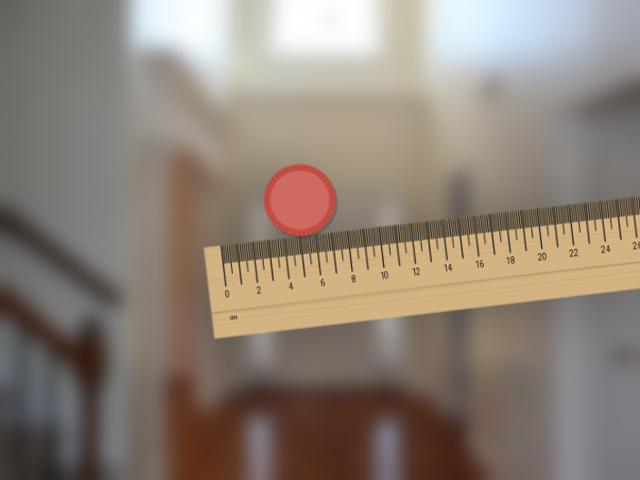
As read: value=4.5 unit=cm
